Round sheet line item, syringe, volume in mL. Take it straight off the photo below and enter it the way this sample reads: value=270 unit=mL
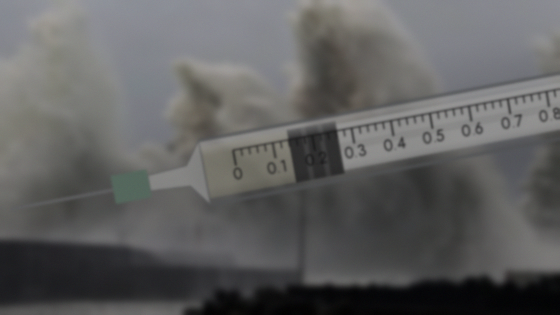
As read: value=0.14 unit=mL
